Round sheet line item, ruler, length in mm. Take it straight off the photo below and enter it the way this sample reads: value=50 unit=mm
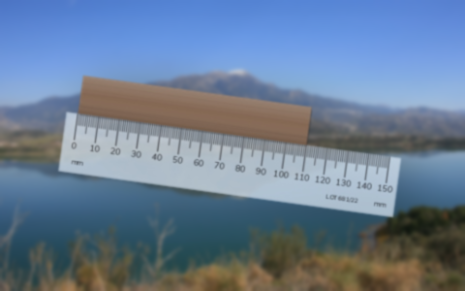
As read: value=110 unit=mm
